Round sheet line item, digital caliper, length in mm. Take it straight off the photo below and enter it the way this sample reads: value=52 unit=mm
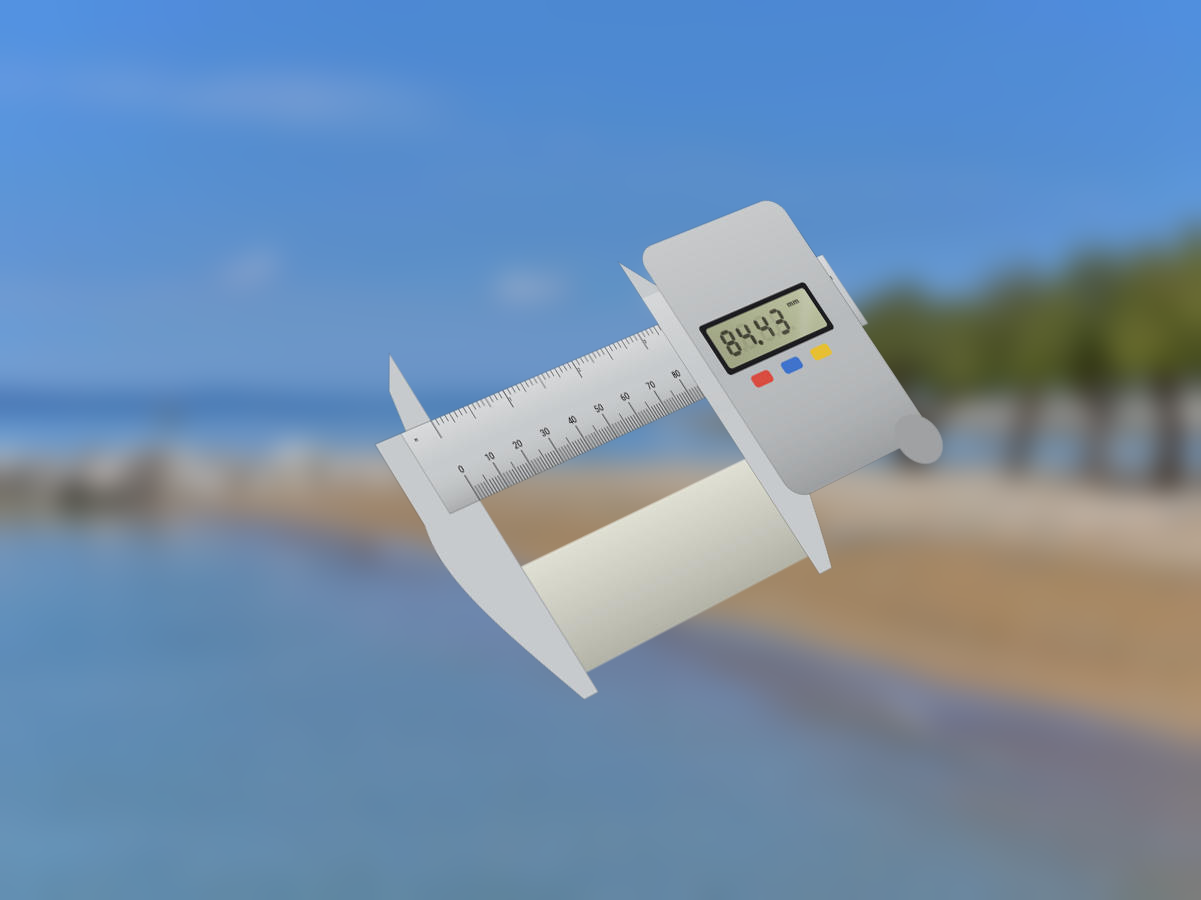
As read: value=84.43 unit=mm
